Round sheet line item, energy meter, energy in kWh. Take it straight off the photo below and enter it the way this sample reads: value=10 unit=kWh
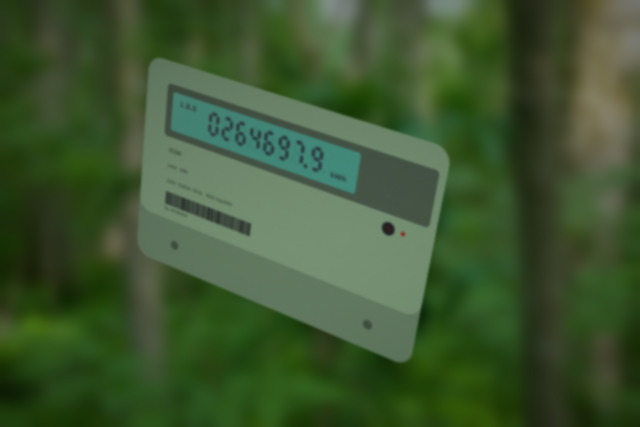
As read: value=264697.9 unit=kWh
